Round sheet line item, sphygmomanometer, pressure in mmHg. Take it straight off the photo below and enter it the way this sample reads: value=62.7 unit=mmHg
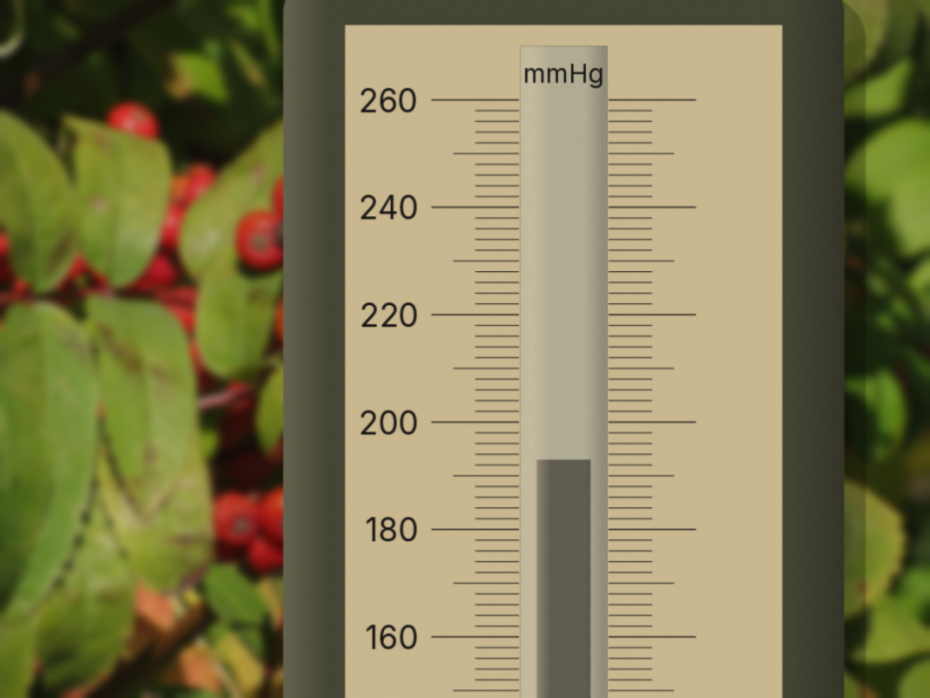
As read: value=193 unit=mmHg
